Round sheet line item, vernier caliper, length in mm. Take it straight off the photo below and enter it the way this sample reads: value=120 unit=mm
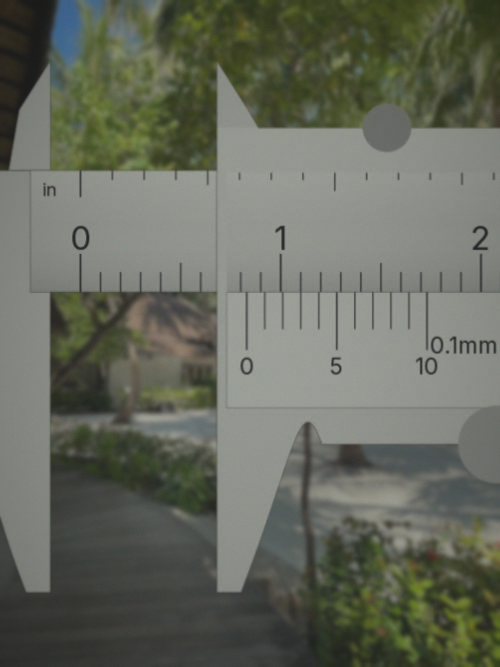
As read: value=8.3 unit=mm
